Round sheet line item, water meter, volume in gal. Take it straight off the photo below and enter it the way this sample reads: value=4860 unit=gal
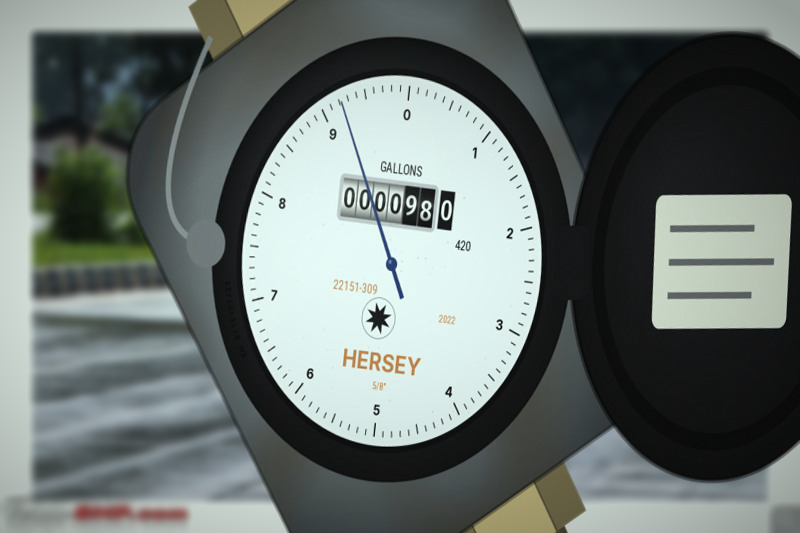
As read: value=979.2 unit=gal
